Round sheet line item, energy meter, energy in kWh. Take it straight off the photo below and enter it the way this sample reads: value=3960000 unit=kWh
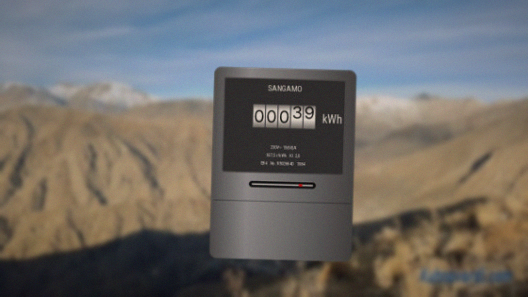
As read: value=39 unit=kWh
